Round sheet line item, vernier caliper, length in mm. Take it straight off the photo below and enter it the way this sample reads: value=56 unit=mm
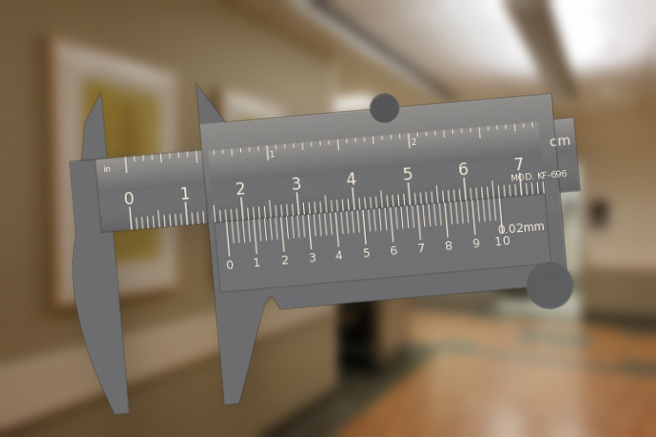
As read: value=17.0 unit=mm
